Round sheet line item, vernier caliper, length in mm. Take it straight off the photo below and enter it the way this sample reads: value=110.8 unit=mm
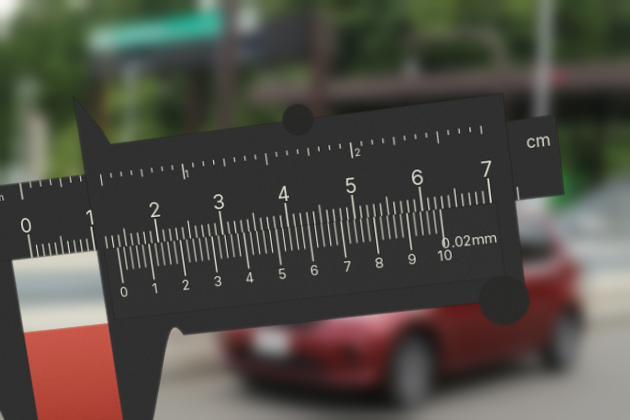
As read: value=13.6 unit=mm
